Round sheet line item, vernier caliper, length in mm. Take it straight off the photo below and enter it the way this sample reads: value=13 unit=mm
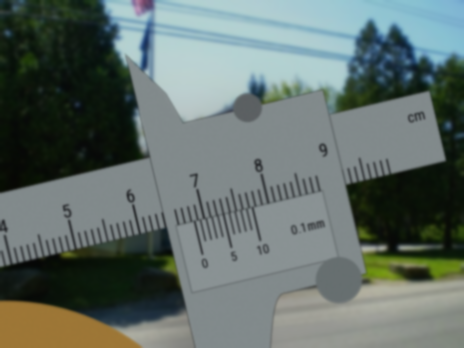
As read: value=68.5 unit=mm
